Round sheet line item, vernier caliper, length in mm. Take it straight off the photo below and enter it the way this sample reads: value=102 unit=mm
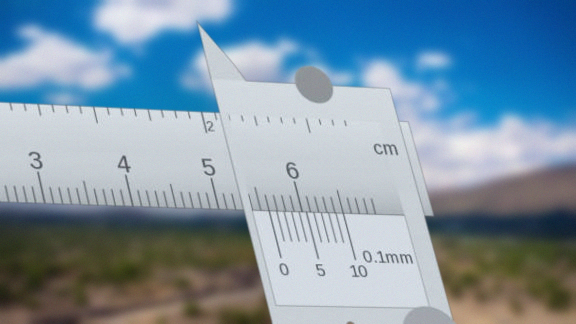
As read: value=56.0 unit=mm
